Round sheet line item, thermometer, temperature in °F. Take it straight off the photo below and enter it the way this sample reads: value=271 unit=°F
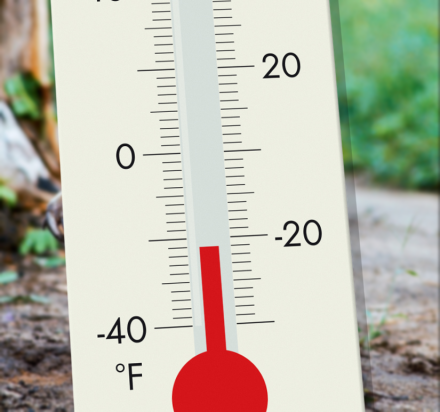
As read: value=-22 unit=°F
